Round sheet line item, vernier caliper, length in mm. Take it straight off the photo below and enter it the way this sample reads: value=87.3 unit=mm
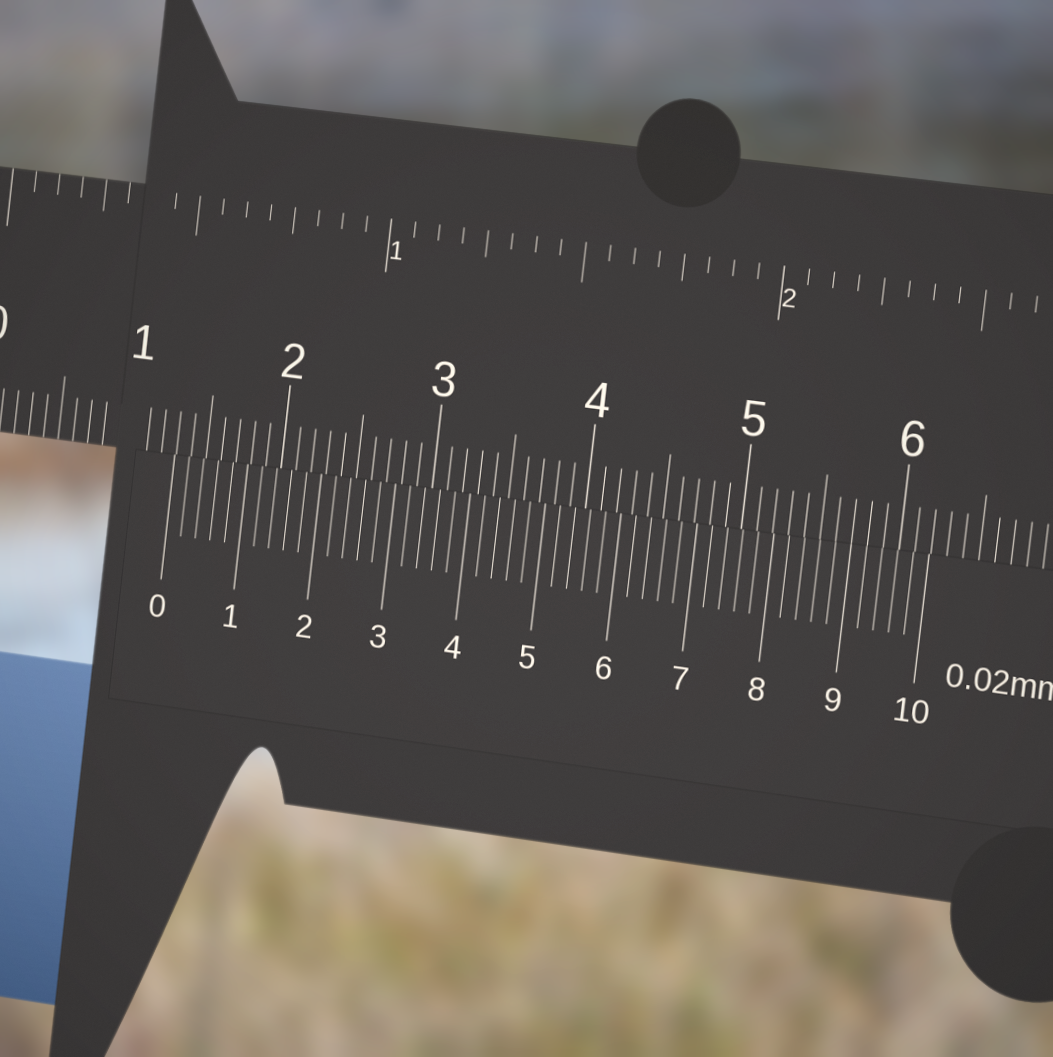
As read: value=12.9 unit=mm
